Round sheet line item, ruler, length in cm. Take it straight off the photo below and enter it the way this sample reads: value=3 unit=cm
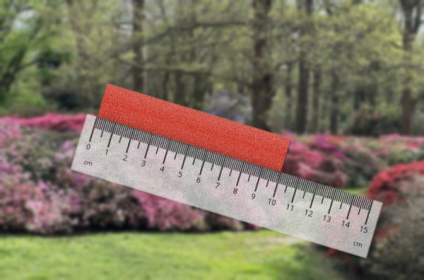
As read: value=10 unit=cm
